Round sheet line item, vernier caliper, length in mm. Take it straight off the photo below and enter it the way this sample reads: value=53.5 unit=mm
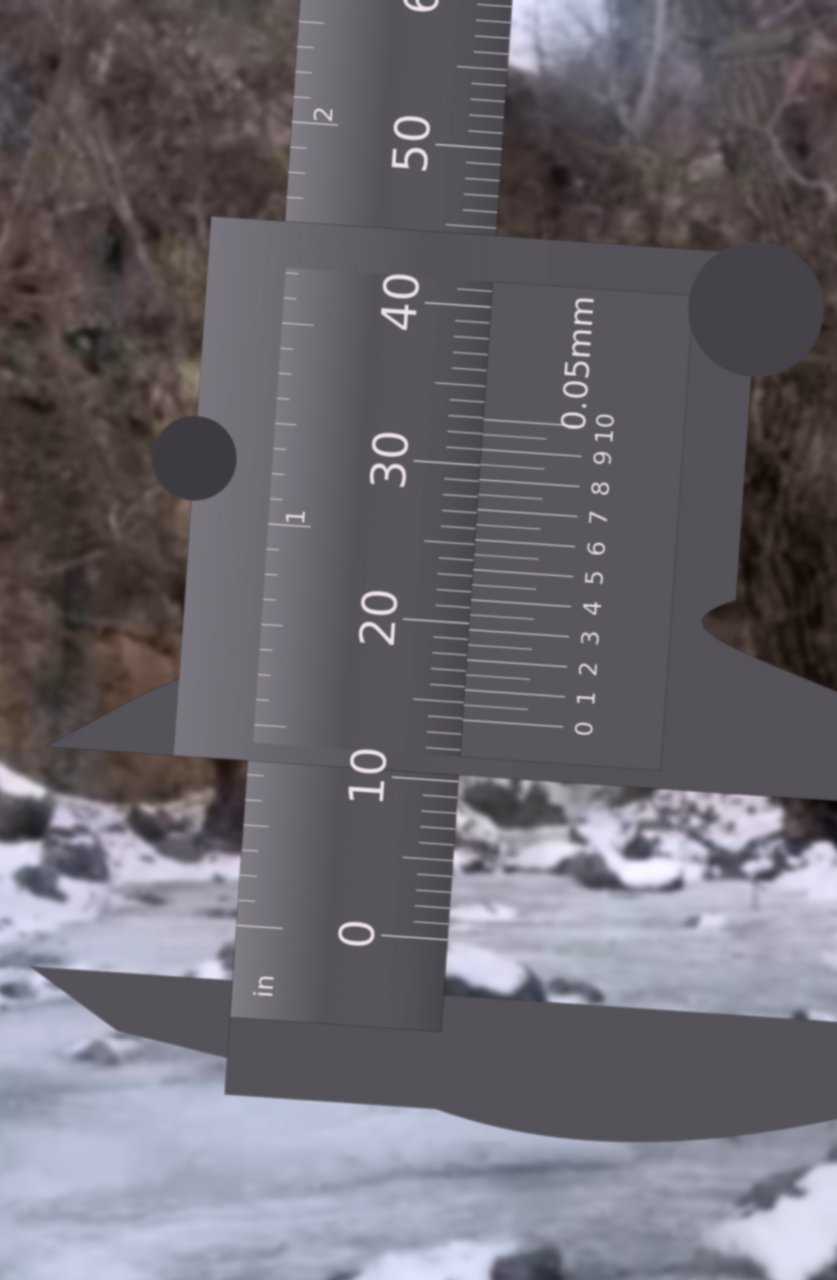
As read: value=13.9 unit=mm
